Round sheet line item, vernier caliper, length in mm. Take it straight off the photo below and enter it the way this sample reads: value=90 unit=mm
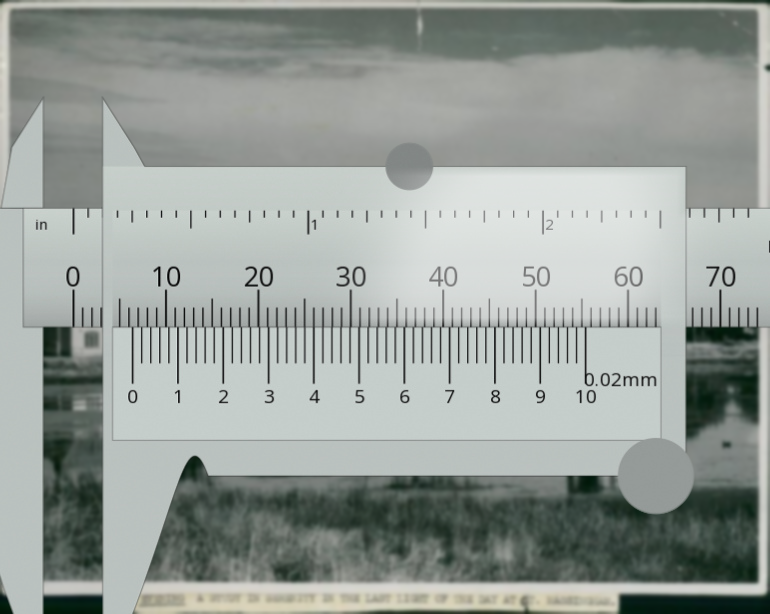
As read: value=6.4 unit=mm
